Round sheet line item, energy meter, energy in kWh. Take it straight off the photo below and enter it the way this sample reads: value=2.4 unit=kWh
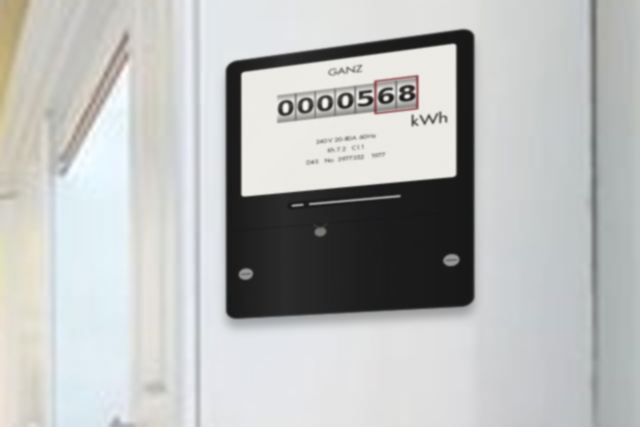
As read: value=5.68 unit=kWh
